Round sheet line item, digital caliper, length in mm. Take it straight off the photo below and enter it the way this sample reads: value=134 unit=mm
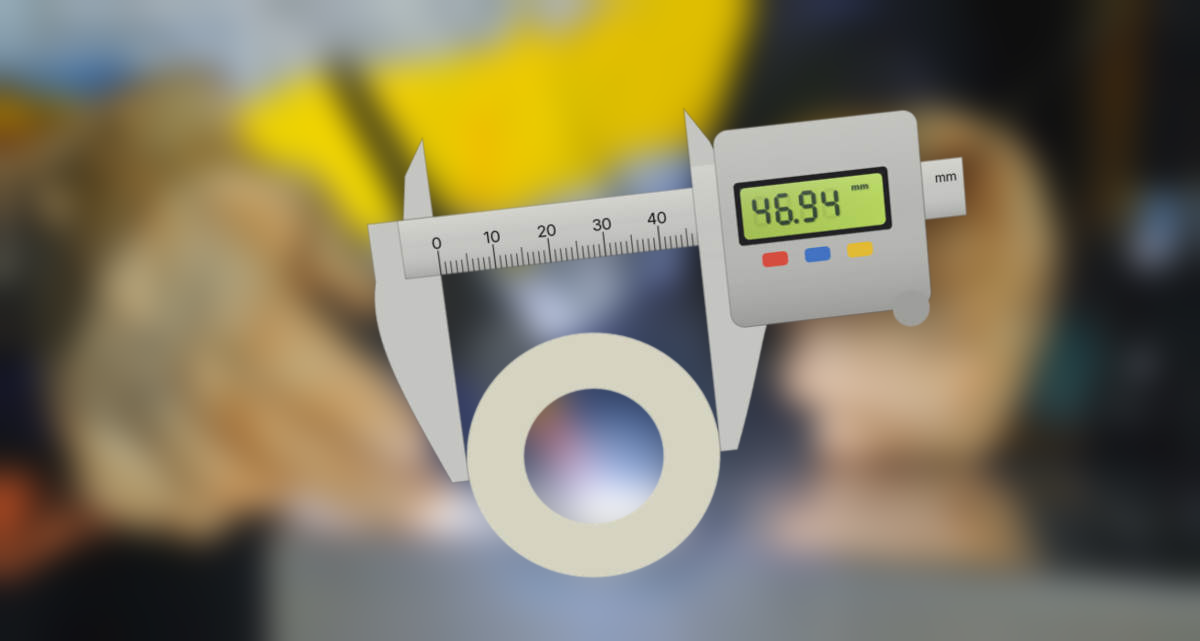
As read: value=46.94 unit=mm
